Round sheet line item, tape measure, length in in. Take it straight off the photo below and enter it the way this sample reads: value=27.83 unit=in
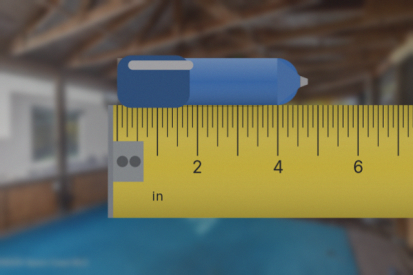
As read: value=4.75 unit=in
